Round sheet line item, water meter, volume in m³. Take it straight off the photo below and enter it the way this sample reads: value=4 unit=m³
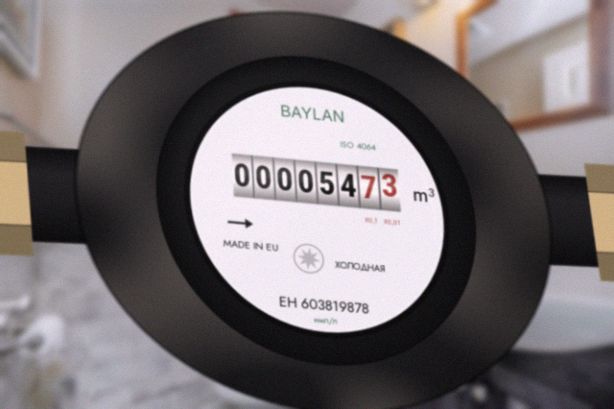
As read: value=54.73 unit=m³
